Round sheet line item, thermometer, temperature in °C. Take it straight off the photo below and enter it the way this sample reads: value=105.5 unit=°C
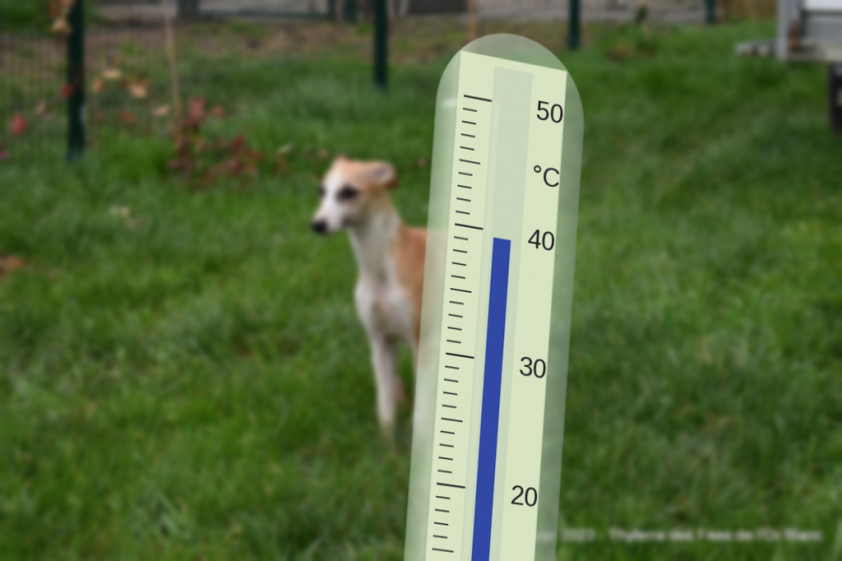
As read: value=39.5 unit=°C
